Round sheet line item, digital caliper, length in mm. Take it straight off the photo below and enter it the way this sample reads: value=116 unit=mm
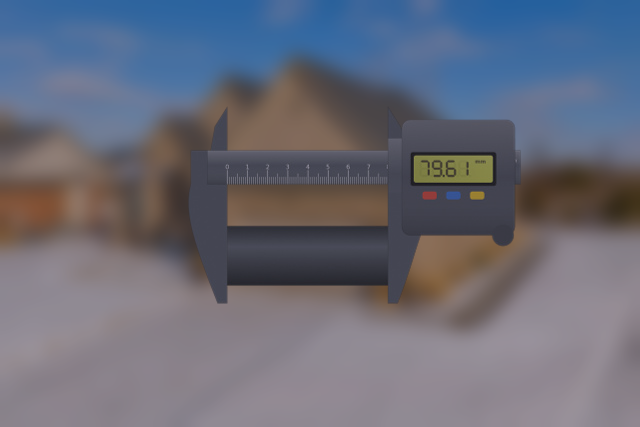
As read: value=79.61 unit=mm
